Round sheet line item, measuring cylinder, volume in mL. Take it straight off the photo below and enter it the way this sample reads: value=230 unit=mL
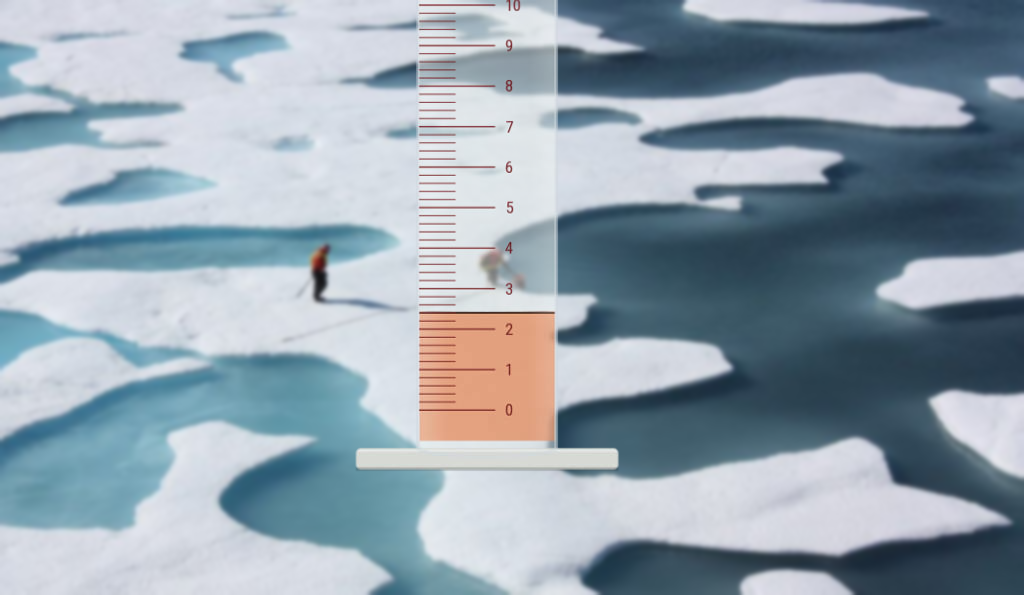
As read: value=2.4 unit=mL
